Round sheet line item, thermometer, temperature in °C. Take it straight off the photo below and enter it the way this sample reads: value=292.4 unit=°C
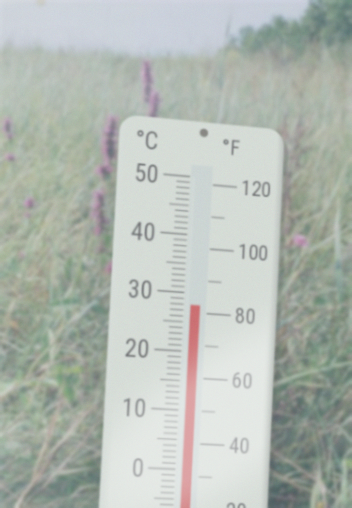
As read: value=28 unit=°C
